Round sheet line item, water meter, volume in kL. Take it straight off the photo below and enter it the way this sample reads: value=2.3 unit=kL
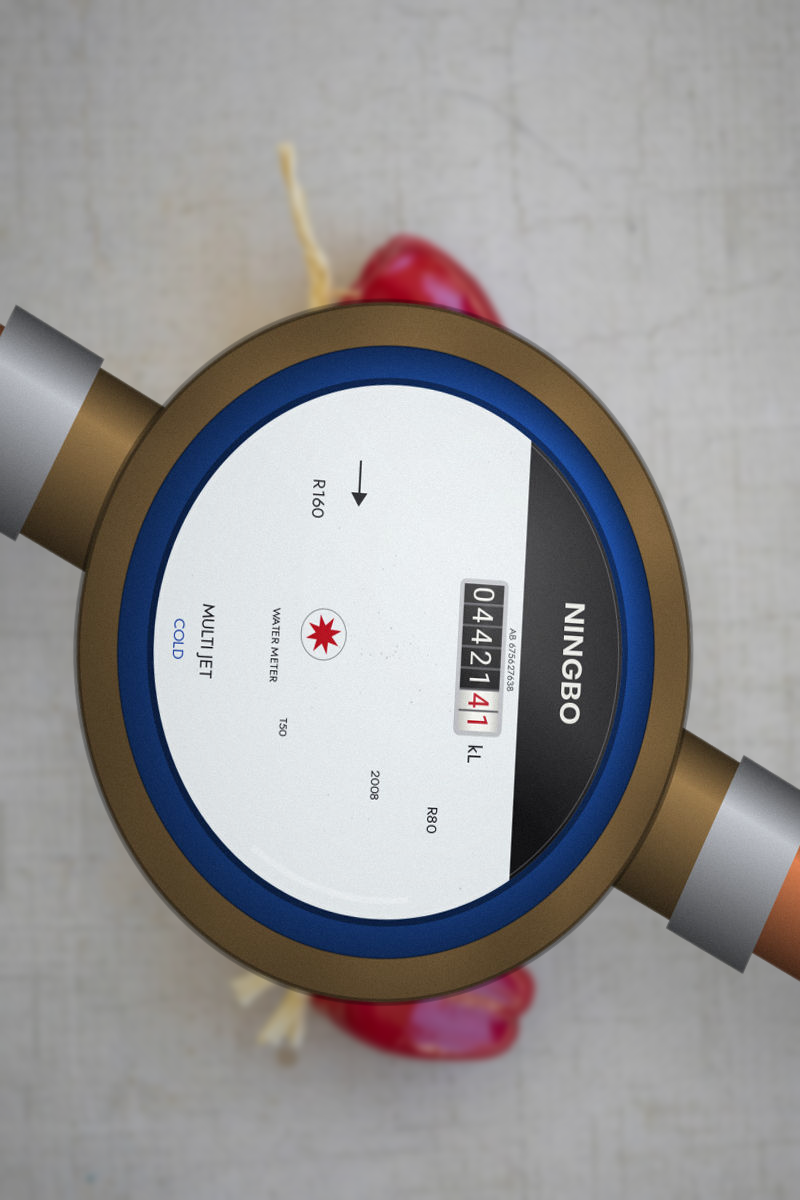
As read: value=4421.41 unit=kL
